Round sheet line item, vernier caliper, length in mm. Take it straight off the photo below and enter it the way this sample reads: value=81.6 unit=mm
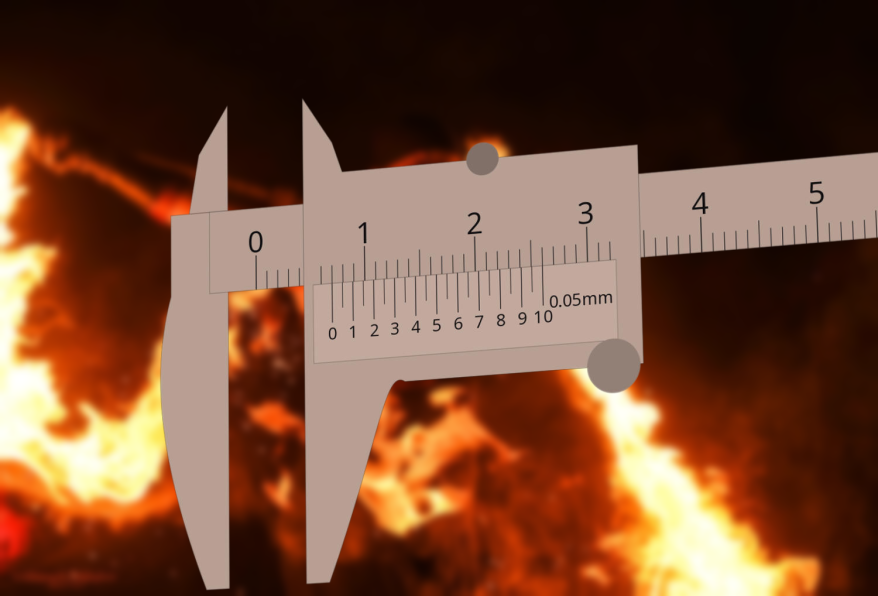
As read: value=7.0 unit=mm
